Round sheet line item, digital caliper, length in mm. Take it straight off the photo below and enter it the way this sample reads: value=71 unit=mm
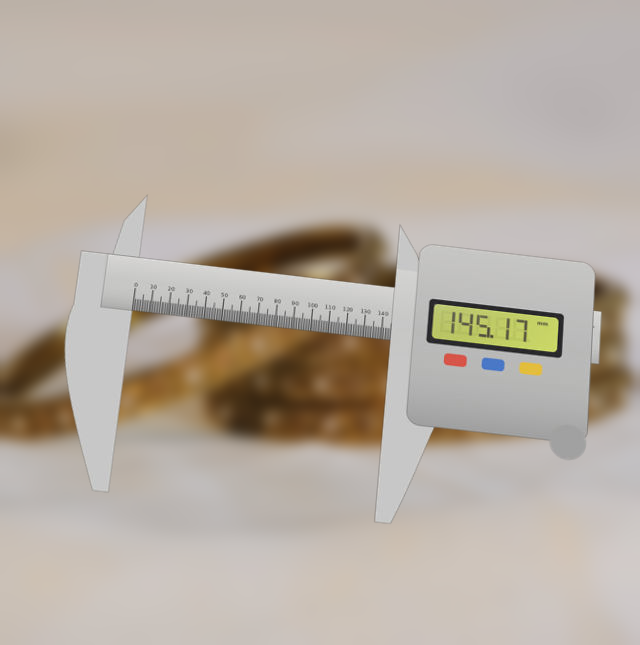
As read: value=145.17 unit=mm
